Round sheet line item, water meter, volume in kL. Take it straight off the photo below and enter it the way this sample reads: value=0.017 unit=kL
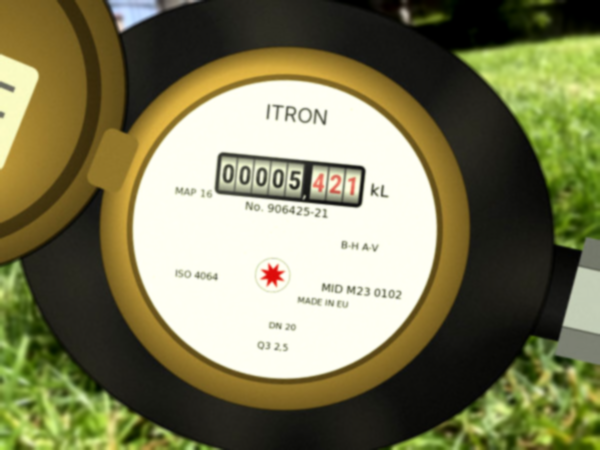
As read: value=5.421 unit=kL
